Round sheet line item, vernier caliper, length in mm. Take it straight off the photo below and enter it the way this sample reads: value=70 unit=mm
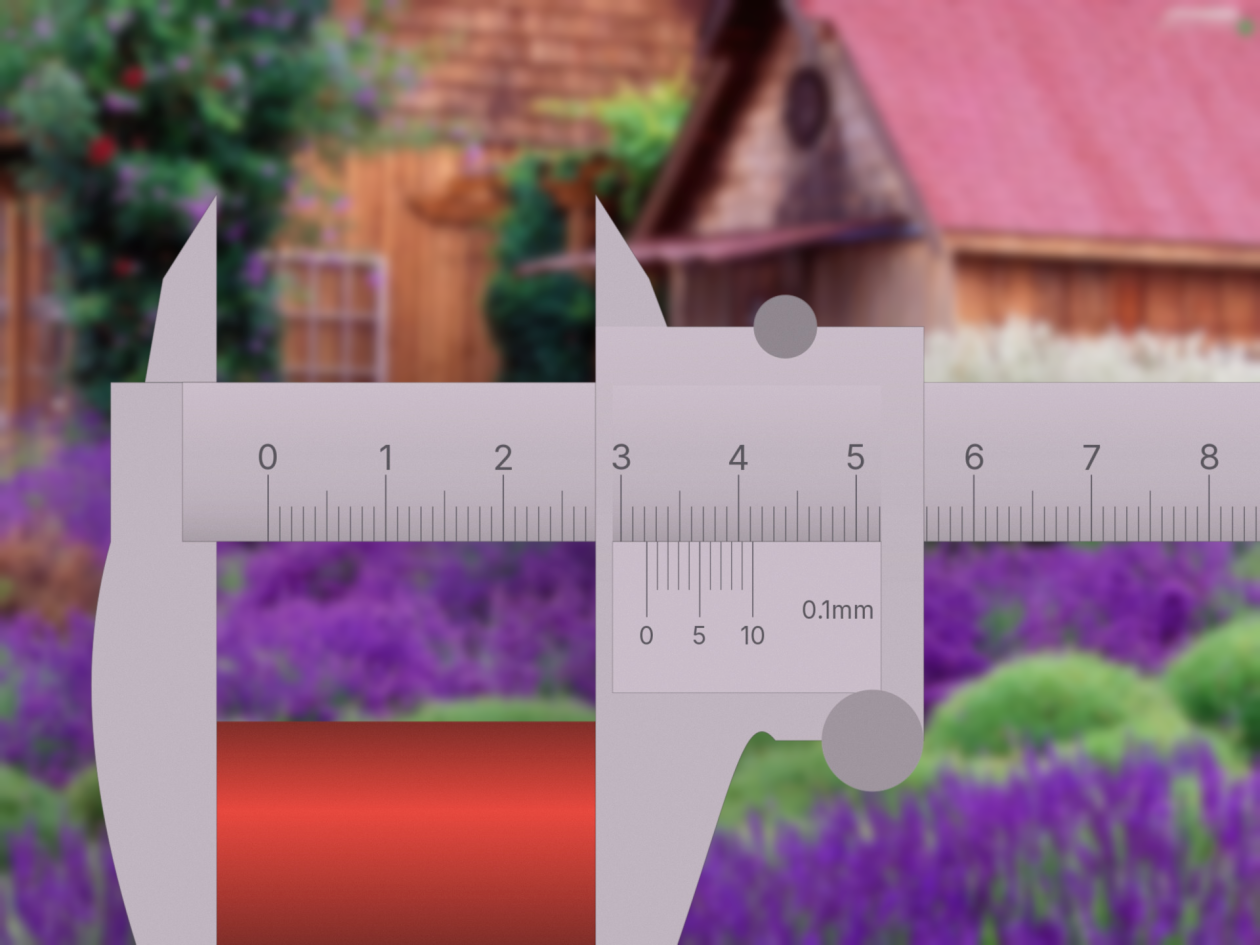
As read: value=32.2 unit=mm
